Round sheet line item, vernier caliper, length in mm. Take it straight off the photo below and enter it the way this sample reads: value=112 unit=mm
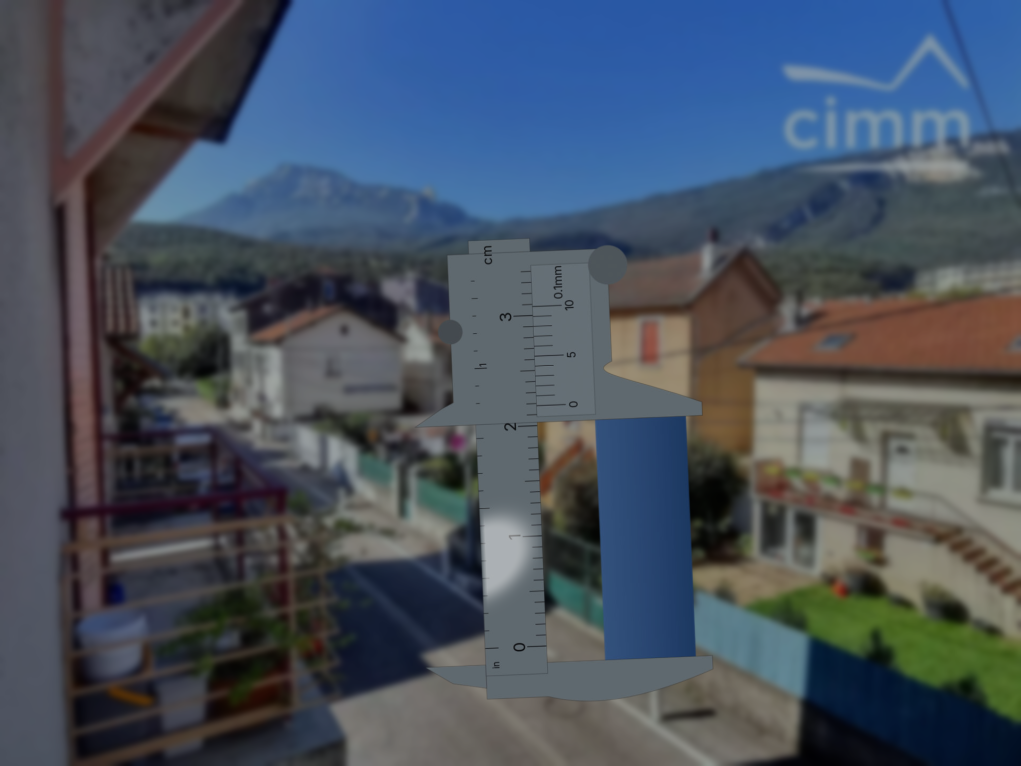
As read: value=21.8 unit=mm
